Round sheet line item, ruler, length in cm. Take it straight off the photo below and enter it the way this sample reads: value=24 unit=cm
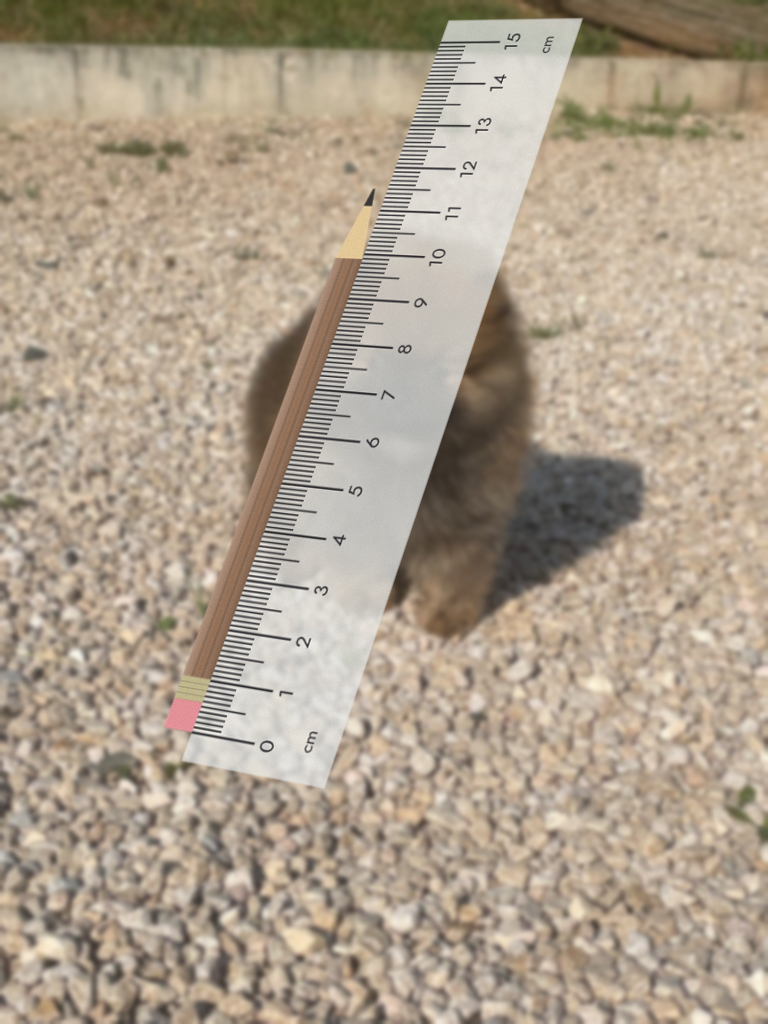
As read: value=11.5 unit=cm
